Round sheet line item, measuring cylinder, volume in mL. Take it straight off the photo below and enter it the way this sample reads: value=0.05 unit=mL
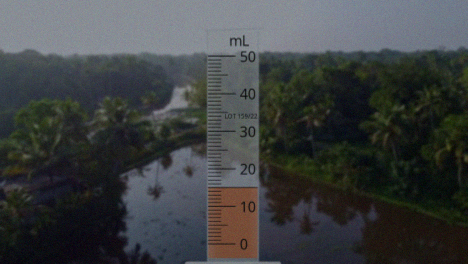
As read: value=15 unit=mL
